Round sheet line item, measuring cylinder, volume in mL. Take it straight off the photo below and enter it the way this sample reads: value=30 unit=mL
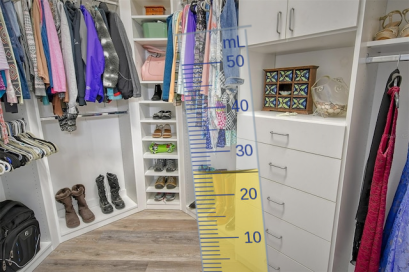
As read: value=25 unit=mL
